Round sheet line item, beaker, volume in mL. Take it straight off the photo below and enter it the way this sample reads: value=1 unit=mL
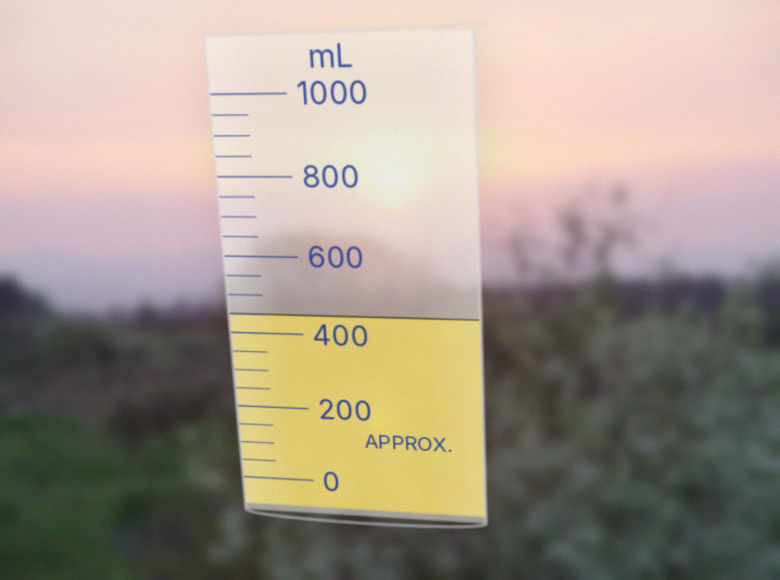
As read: value=450 unit=mL
